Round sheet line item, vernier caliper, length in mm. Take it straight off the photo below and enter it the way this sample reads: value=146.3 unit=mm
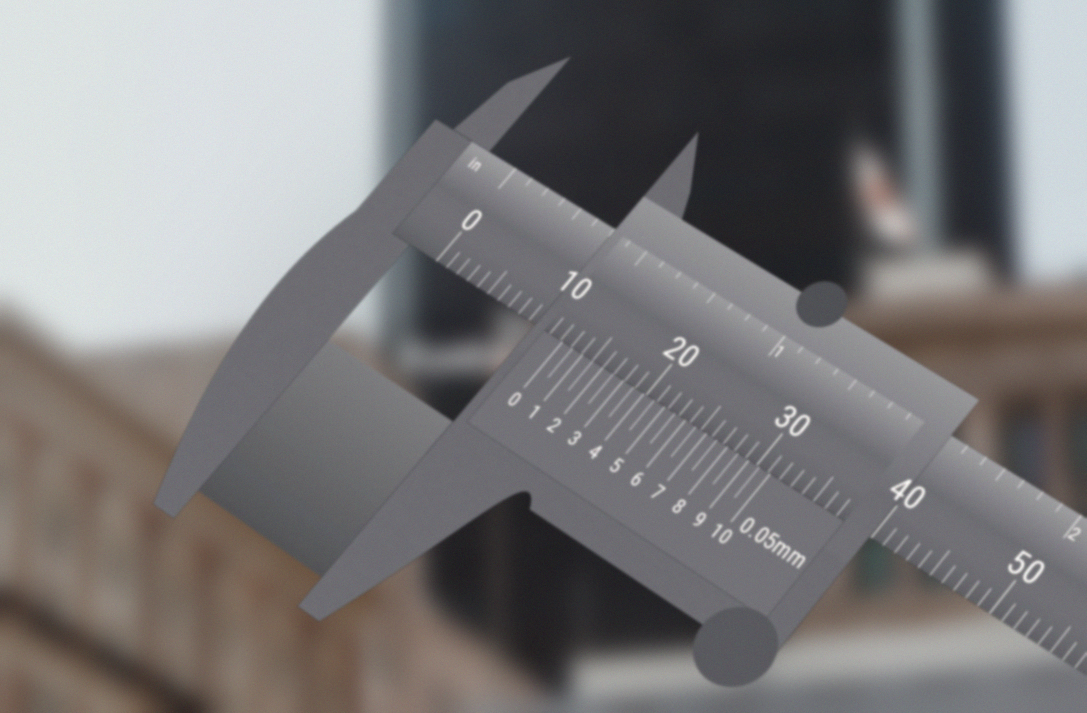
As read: value=12.2 unit=mm
